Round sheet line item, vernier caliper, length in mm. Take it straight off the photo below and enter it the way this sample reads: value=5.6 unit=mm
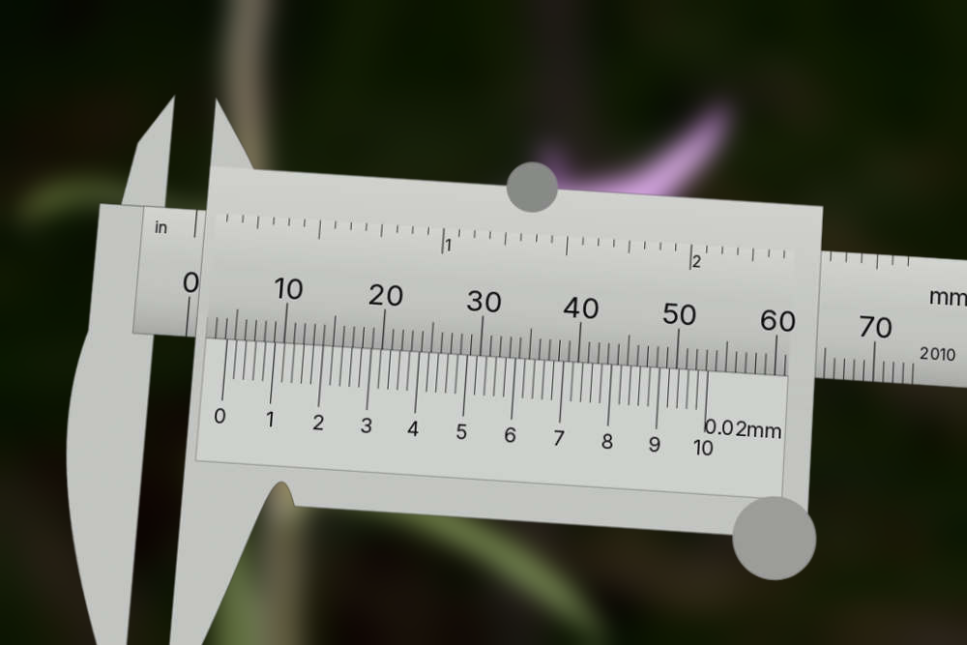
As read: value=4.2 unit=mm
